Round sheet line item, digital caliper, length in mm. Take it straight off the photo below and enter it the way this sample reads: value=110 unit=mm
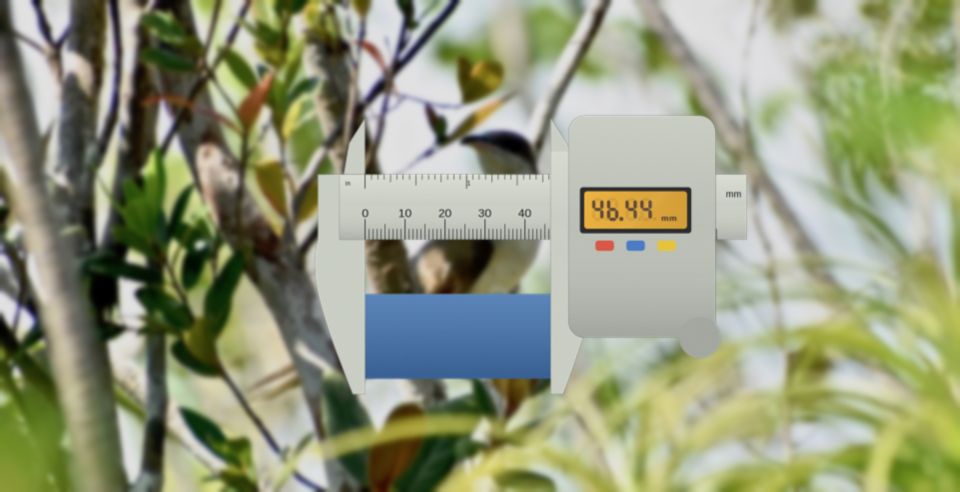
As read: value=46.44 unit=mm
